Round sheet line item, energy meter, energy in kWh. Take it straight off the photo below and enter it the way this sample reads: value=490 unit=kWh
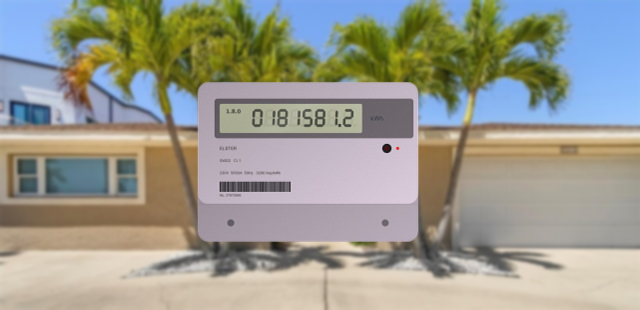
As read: value=181581.2 unit=kWh
